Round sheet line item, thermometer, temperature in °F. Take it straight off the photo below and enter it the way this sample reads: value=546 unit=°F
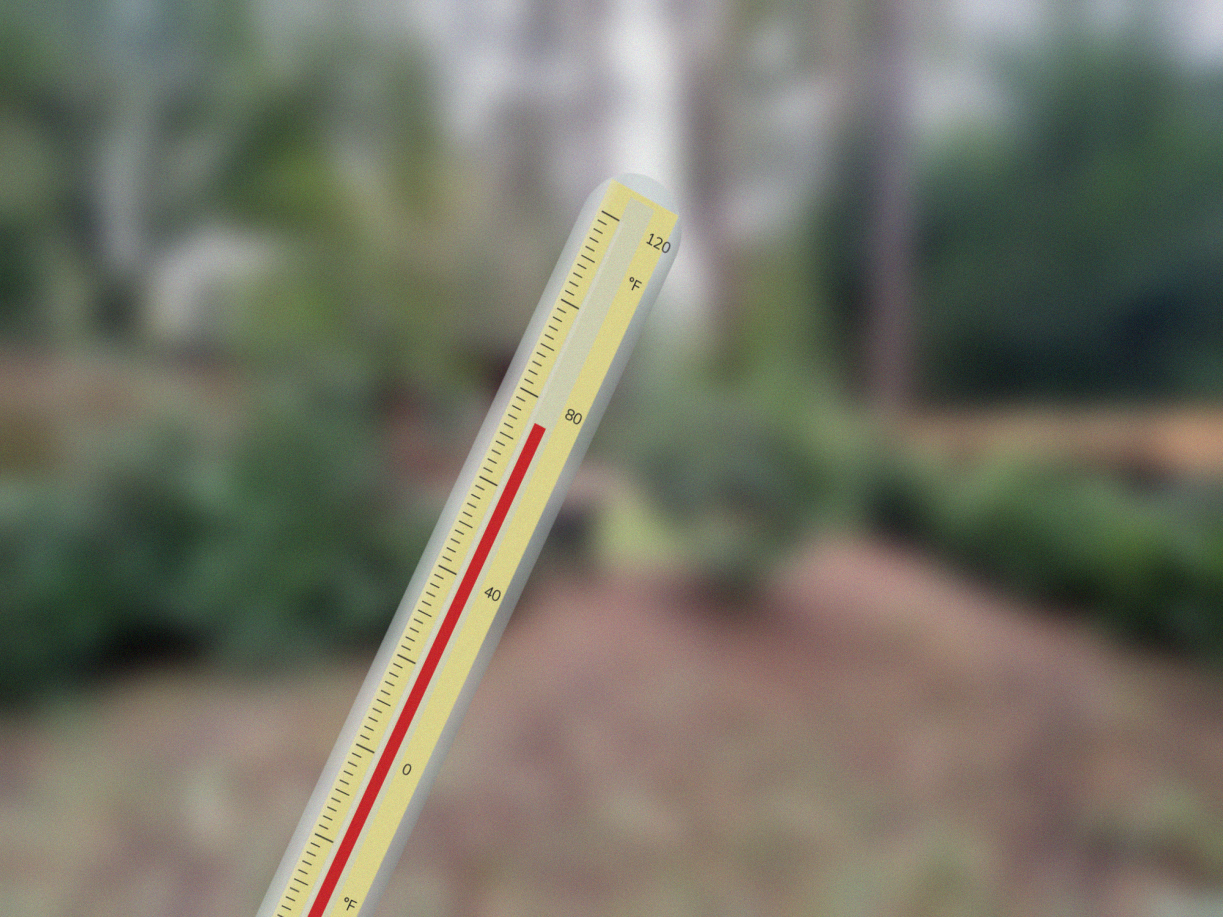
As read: value=75 unit=°F
